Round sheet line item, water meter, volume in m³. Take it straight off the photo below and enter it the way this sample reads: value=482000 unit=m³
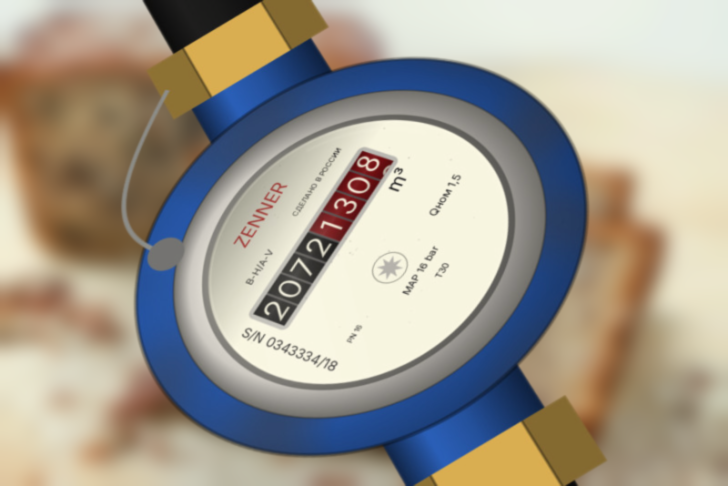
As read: value=2072.1308 unit=m³
